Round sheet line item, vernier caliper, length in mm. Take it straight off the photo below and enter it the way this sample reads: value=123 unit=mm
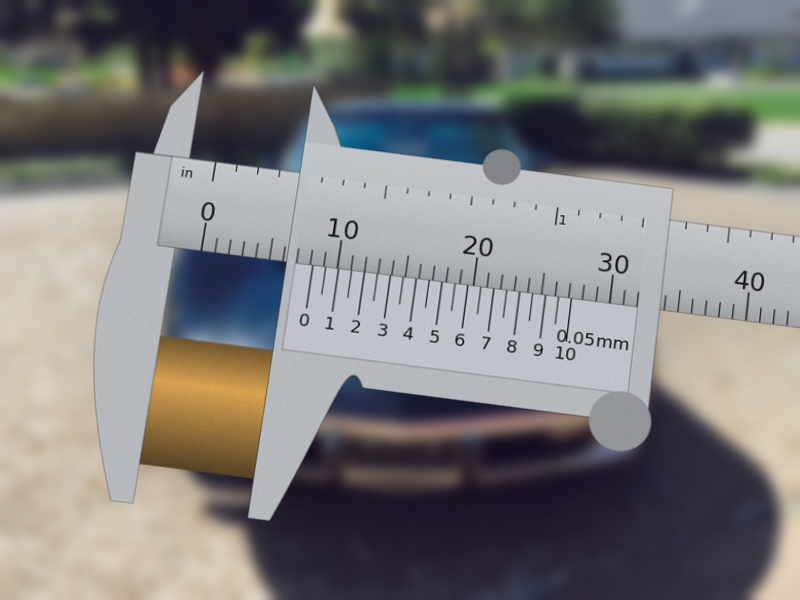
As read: value=8.2 unit=mm
